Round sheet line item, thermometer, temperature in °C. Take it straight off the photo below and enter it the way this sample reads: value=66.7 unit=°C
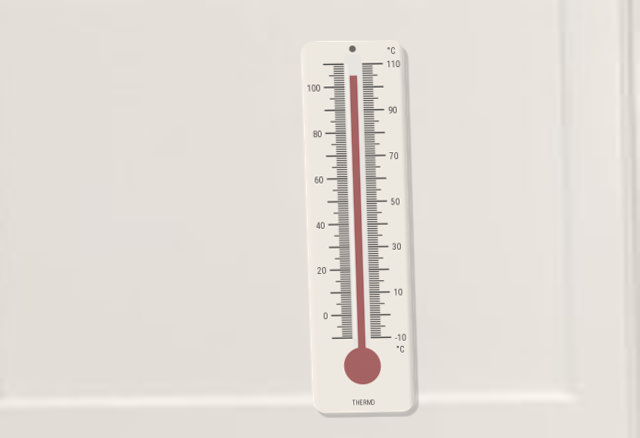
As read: value=105 unit=°C
